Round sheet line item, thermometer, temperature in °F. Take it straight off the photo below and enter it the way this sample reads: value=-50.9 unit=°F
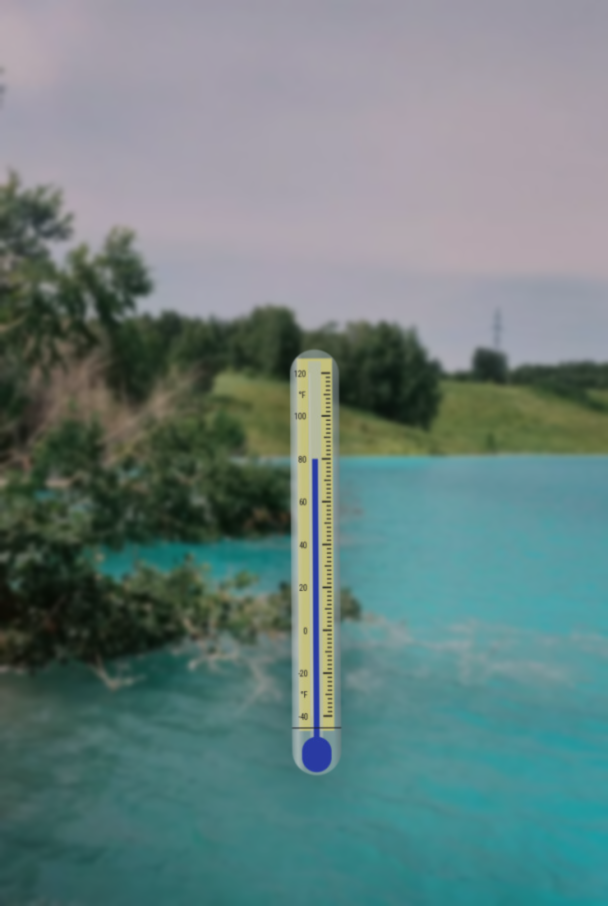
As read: value=80 unit=°F
